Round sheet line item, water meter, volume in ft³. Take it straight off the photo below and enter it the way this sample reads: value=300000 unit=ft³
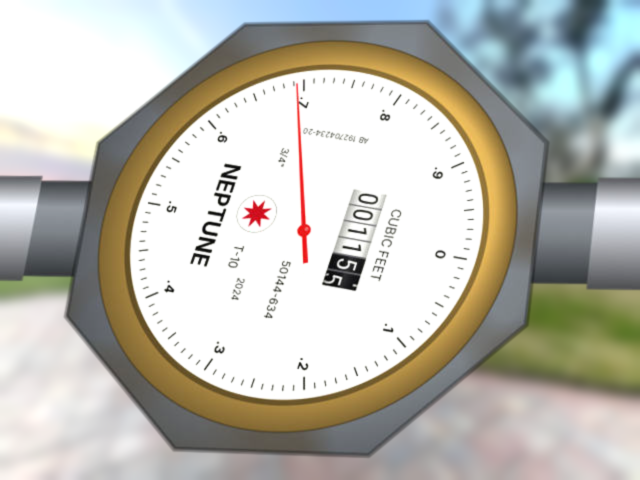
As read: value=1154.69 unit=ft³
